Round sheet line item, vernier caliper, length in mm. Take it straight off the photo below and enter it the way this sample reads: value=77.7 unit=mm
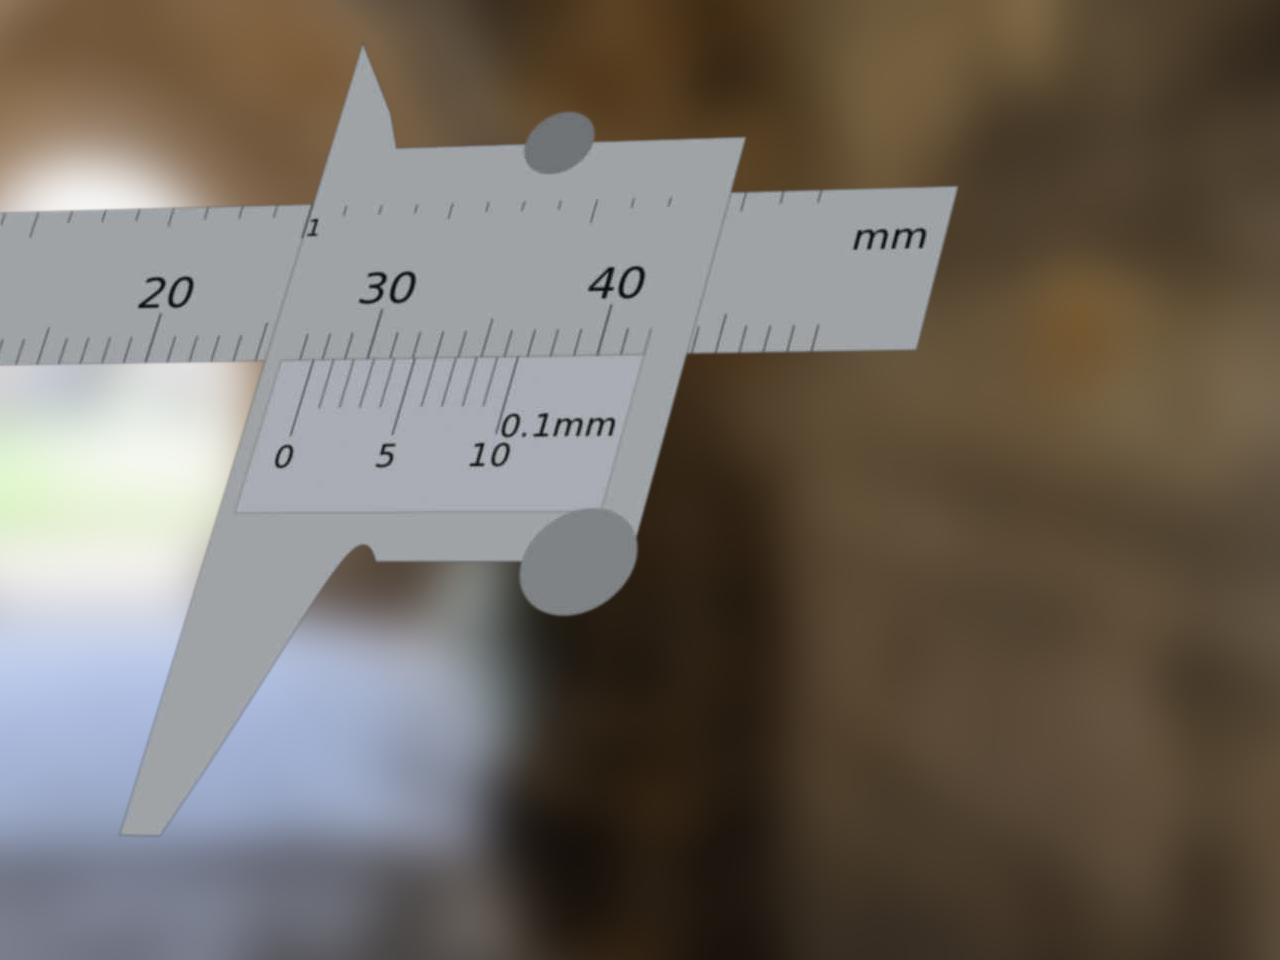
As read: value=27.6 unit=mm
